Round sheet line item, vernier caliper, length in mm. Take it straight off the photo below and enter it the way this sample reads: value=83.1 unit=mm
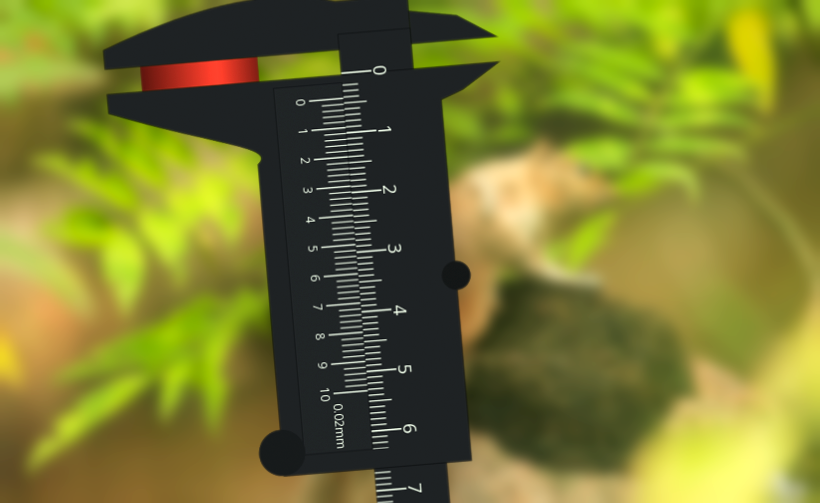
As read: value=4.2 unit=mm
